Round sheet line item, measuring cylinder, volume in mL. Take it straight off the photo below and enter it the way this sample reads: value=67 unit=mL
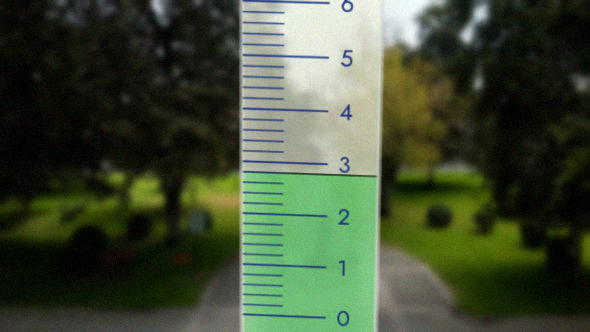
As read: value=2.8 unit=mL
